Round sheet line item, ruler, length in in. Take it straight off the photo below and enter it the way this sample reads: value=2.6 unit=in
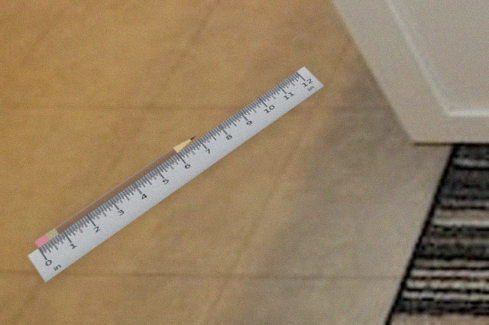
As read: value=7 unit=in
